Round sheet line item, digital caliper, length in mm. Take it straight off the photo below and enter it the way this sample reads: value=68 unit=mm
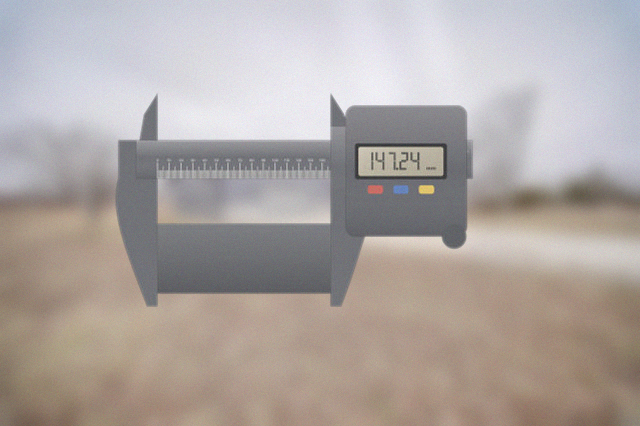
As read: value=147.24 unit=mm
